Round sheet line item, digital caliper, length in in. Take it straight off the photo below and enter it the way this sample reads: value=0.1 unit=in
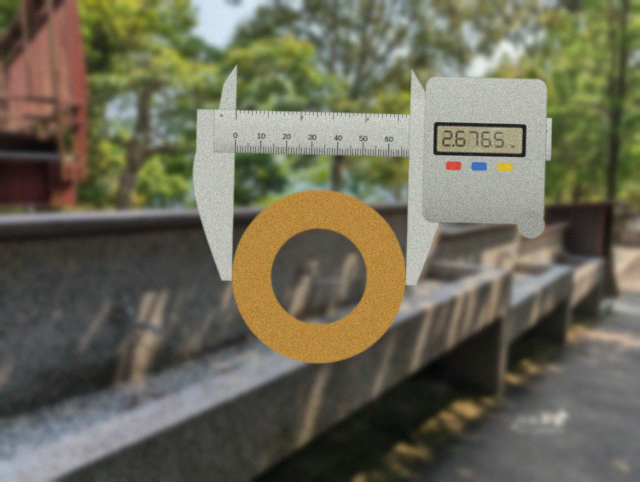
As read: value=2.6765 unit=in
